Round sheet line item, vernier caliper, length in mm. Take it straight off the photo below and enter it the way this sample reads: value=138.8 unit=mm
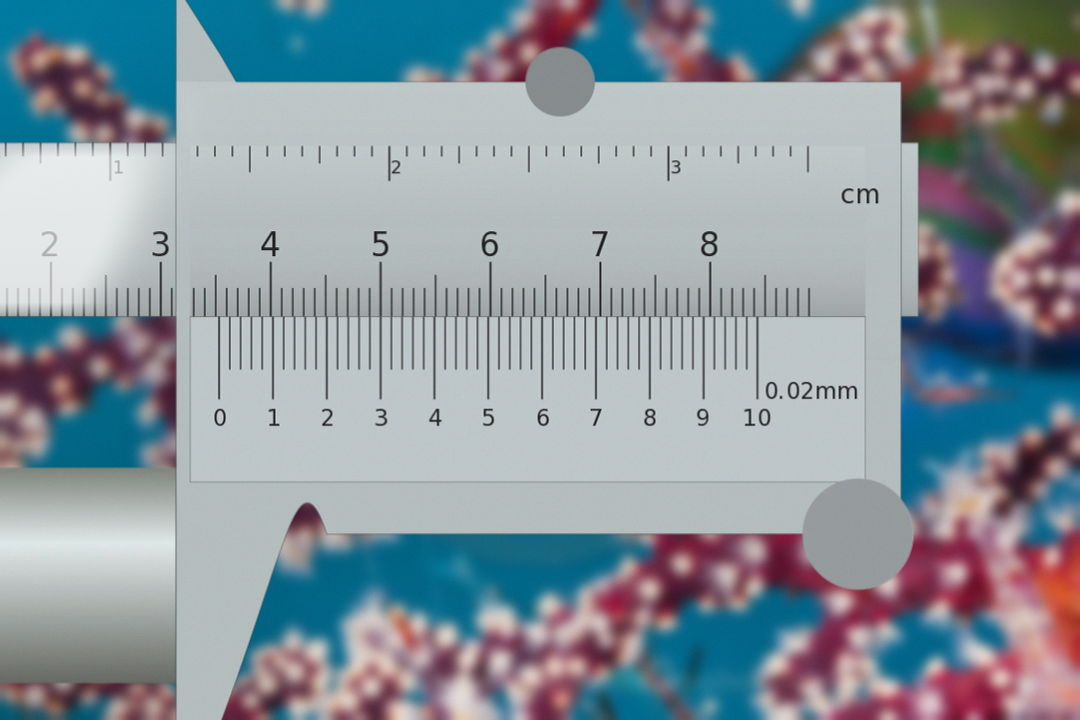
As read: value=35.3 unit=mm
